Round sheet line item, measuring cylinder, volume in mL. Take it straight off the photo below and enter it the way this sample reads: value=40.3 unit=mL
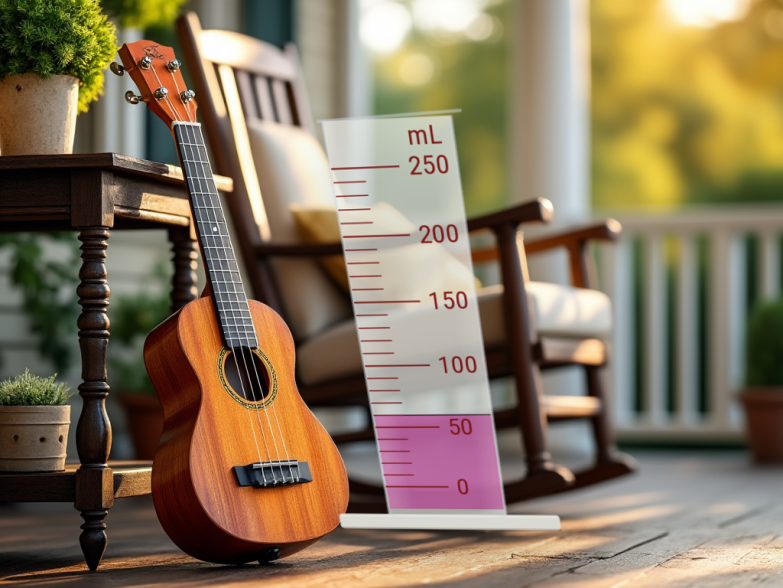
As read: value=60 unit=mL
